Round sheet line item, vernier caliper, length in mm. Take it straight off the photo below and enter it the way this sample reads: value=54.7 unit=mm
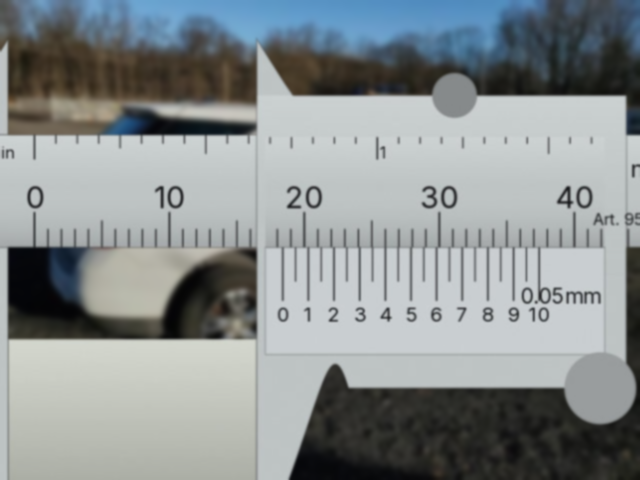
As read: value=18.4 unit=mm
